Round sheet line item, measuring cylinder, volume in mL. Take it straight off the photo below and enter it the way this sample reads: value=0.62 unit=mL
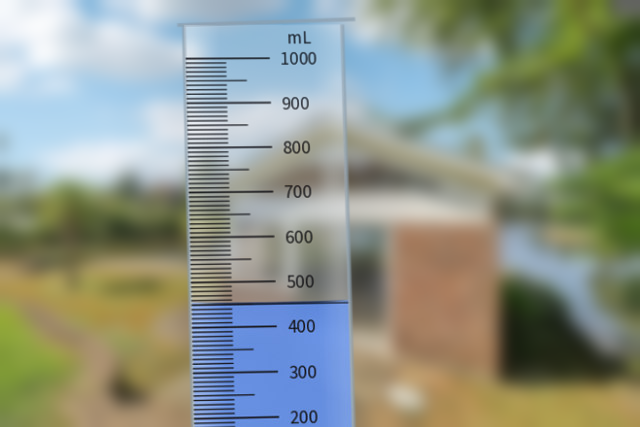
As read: value=450 unit=mL
